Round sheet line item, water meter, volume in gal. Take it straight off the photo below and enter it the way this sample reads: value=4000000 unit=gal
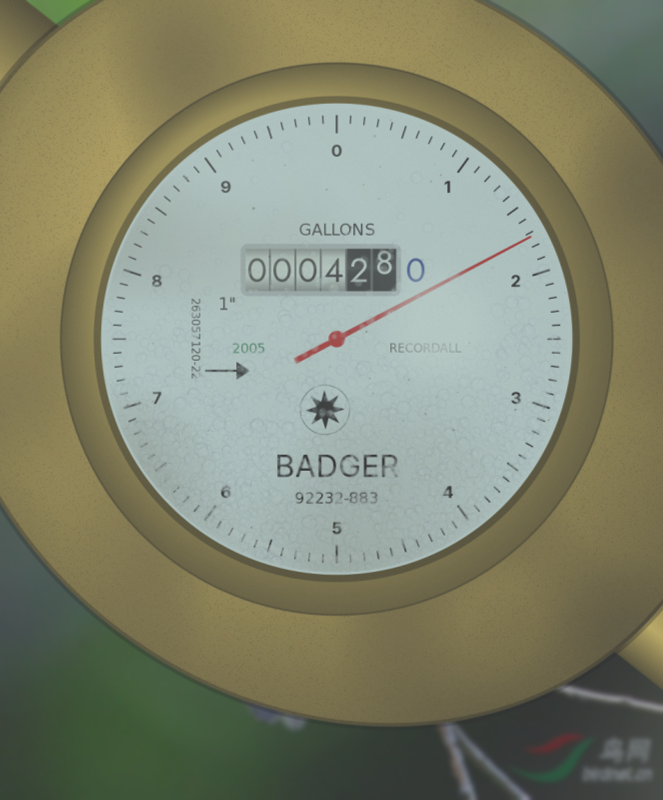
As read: value=4281.7 unit=gal
